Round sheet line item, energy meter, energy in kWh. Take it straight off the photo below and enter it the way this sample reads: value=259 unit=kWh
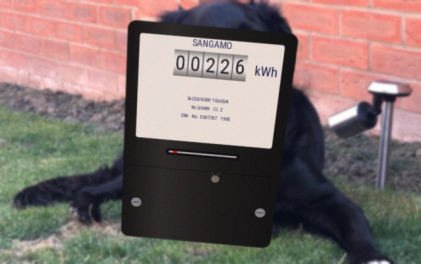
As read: value=226 unit=kWh
